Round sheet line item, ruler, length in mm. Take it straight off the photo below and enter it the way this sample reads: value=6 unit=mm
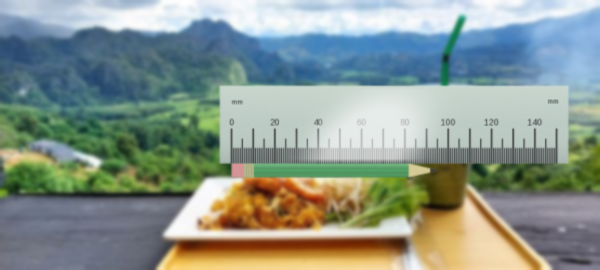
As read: value=95 unit=mm
